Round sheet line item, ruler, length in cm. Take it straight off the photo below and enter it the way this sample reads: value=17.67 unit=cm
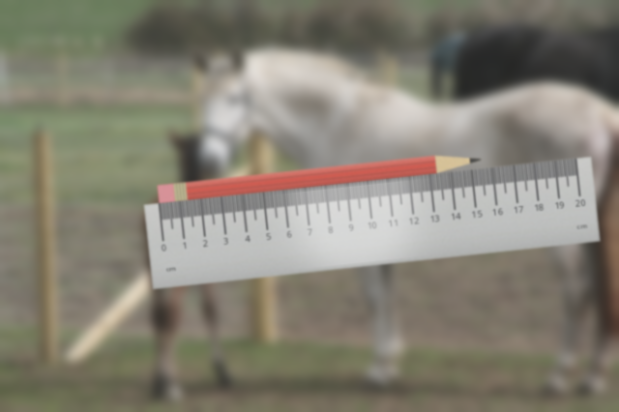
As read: value=15.5 unit=cm
